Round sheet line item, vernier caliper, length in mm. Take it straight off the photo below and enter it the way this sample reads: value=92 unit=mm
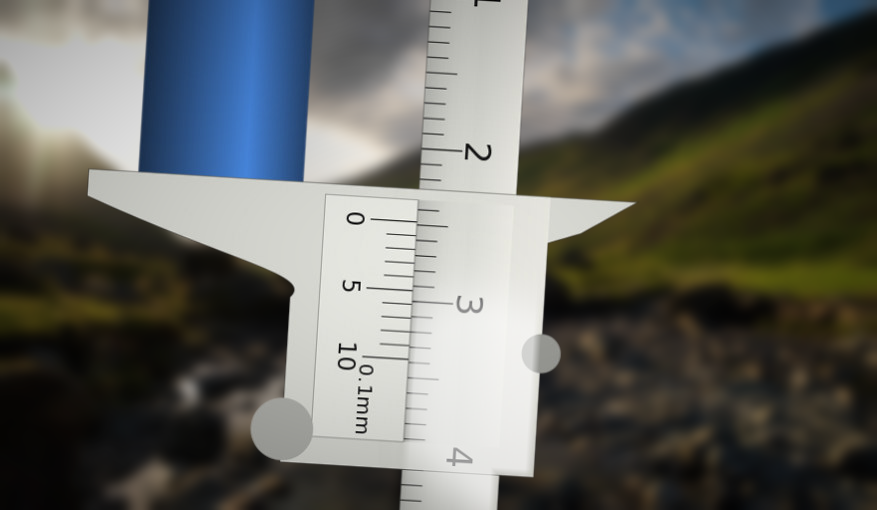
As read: value=24.8 unit=mm
